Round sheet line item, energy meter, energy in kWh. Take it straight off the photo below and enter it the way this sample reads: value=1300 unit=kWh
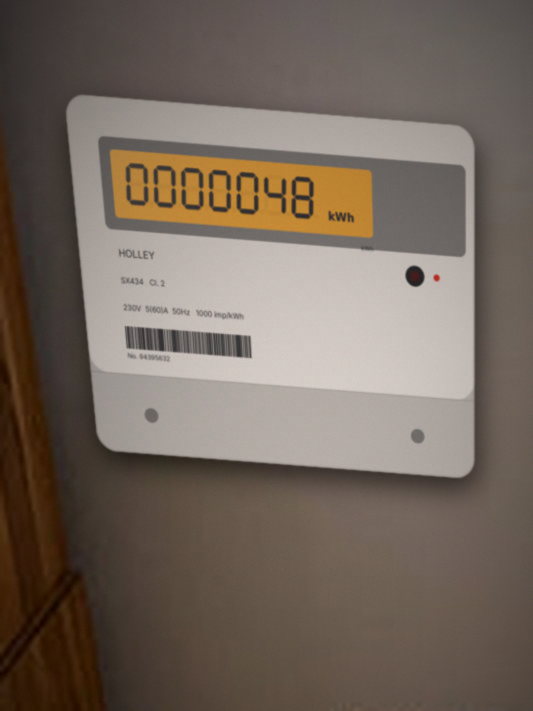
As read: value=48 unit=kWh
